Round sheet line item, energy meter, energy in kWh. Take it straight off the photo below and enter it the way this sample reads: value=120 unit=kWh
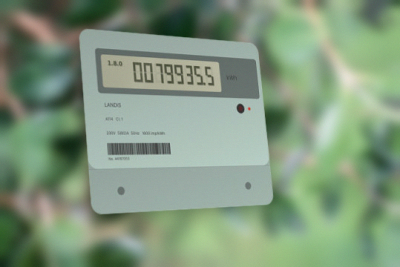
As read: value=79935.5 unit=kWh
